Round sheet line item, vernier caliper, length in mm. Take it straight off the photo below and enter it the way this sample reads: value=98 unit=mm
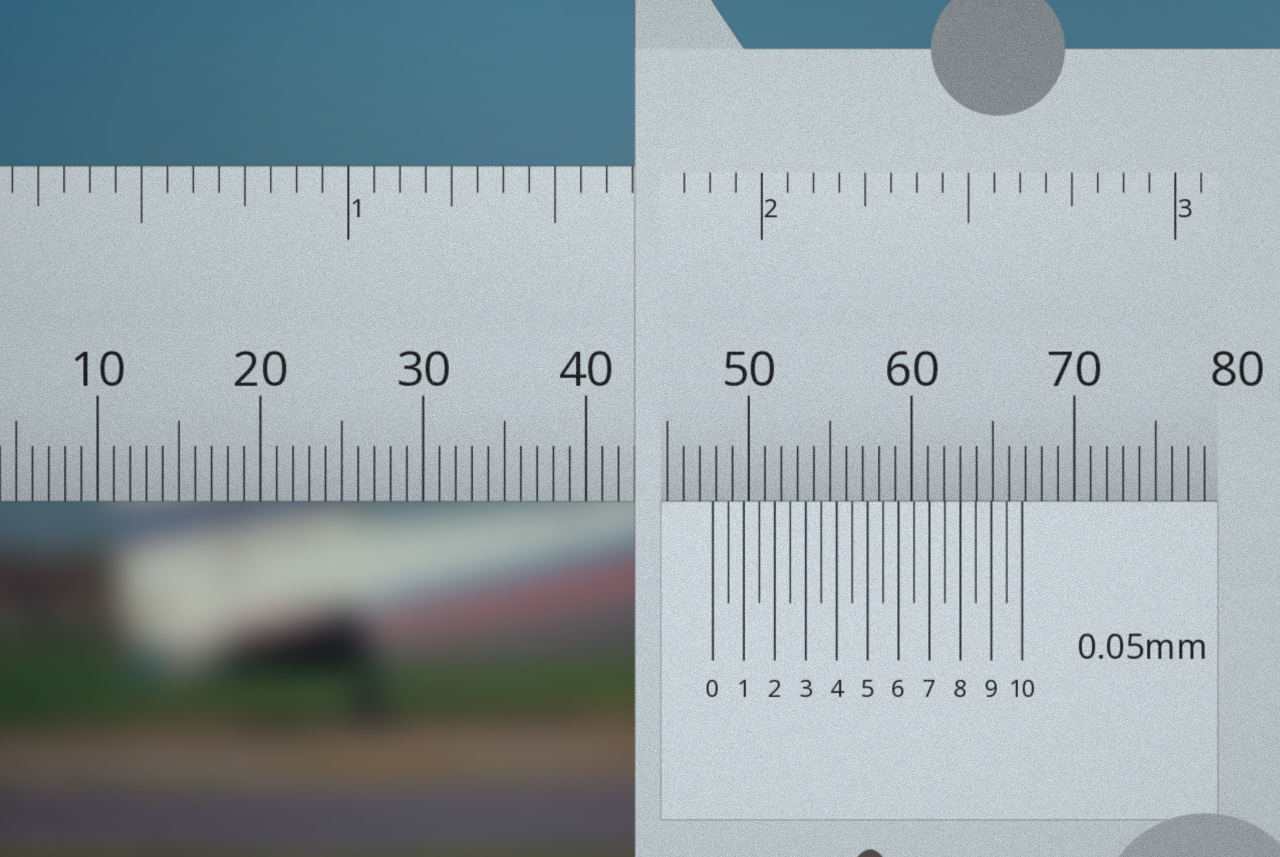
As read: value=47.8 unit=mm
